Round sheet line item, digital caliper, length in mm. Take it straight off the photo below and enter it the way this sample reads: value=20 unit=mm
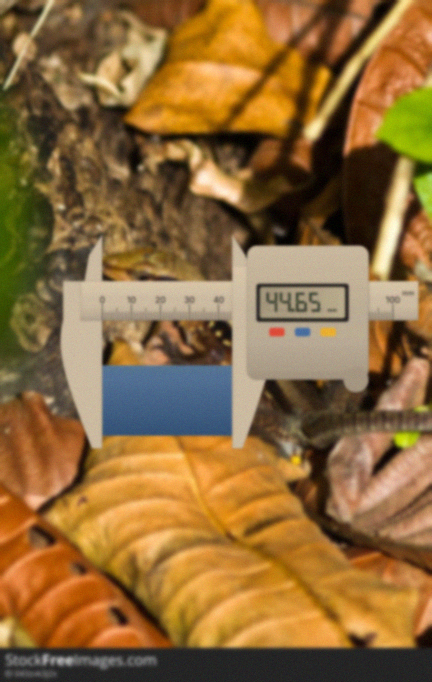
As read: value=44.65 unit=mm
